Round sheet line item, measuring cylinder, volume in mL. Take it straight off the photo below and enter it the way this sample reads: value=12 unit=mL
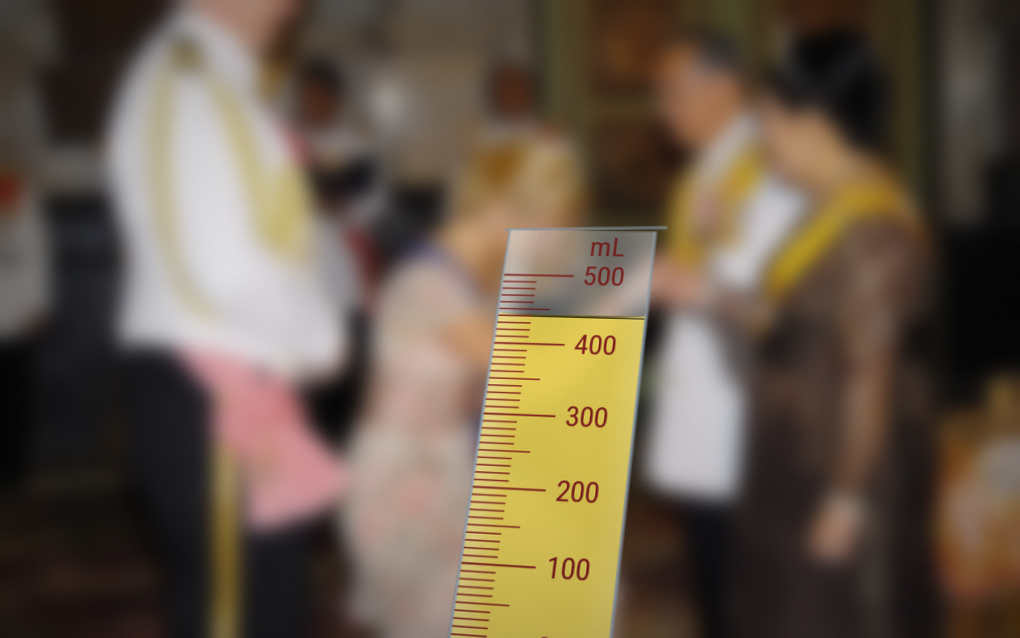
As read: value=440 unit=mL
